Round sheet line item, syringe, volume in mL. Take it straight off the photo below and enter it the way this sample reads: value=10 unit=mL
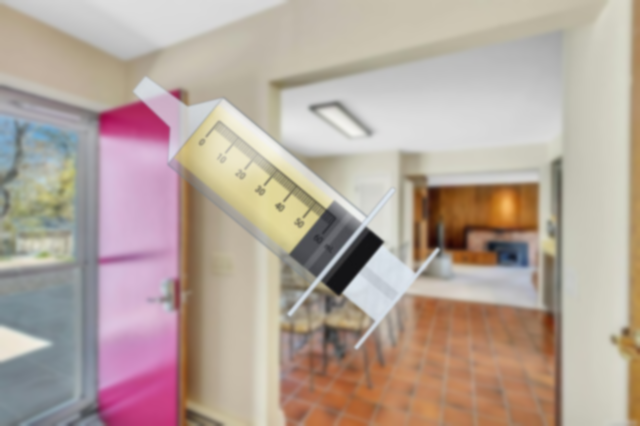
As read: value=55 unit=mL
